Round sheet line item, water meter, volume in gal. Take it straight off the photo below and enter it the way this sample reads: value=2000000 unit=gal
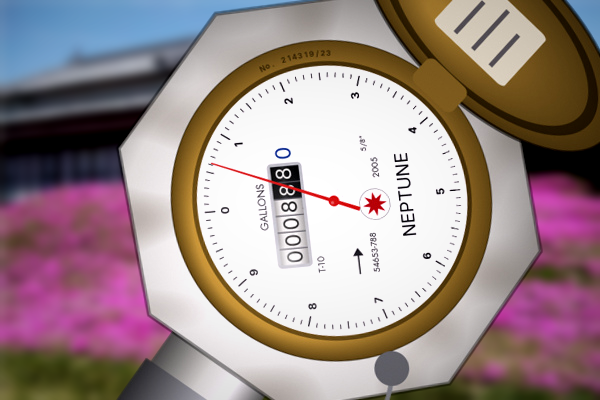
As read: value=8880.6 unit=gal
